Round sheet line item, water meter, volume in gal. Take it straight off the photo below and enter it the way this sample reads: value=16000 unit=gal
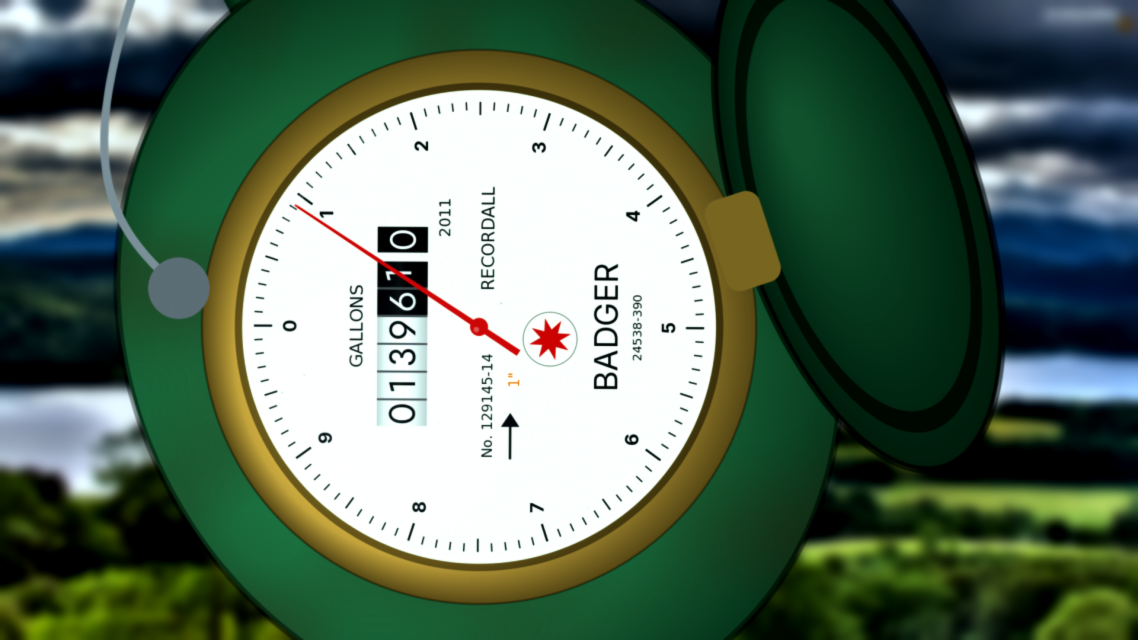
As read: value=139610.9 unit=gal
